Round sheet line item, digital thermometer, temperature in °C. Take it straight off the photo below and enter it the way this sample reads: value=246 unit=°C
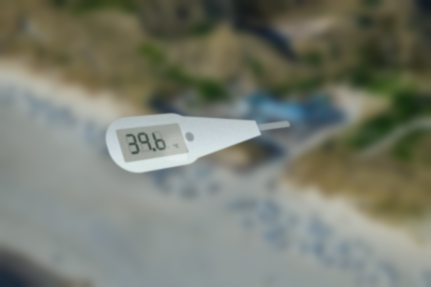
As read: value=39.6 unit=°C
